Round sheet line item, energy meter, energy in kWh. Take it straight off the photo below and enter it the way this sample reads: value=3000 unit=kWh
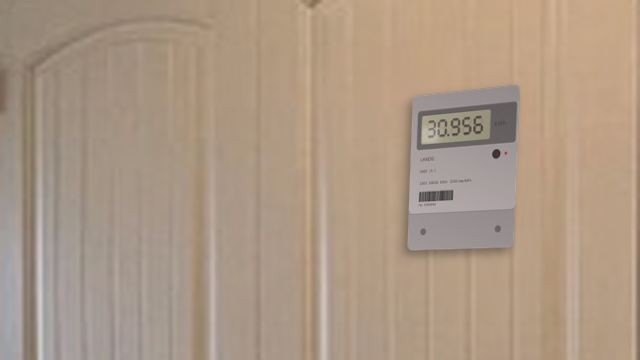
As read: value=30.956 unit=kWh
